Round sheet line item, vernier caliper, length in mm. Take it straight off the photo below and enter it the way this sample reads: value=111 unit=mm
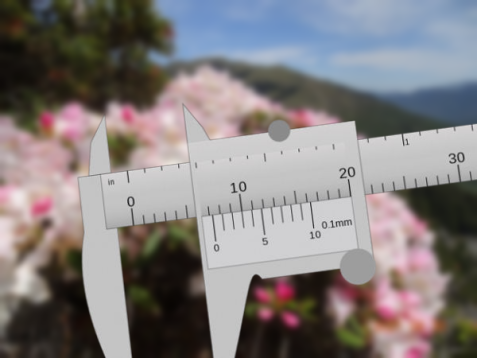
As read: value=7.3 unit=mm
